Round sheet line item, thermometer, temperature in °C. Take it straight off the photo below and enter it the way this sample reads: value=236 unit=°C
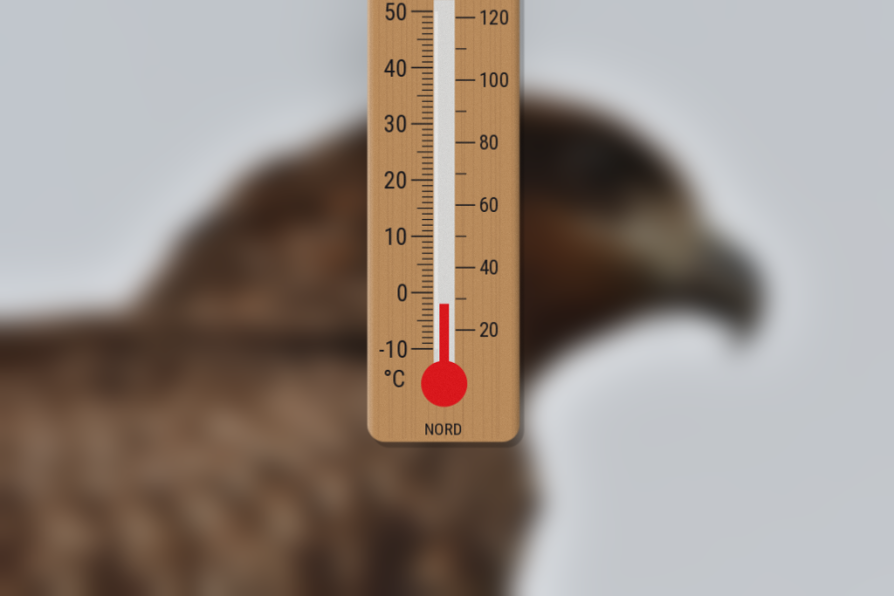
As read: value=-2 unit=°C
